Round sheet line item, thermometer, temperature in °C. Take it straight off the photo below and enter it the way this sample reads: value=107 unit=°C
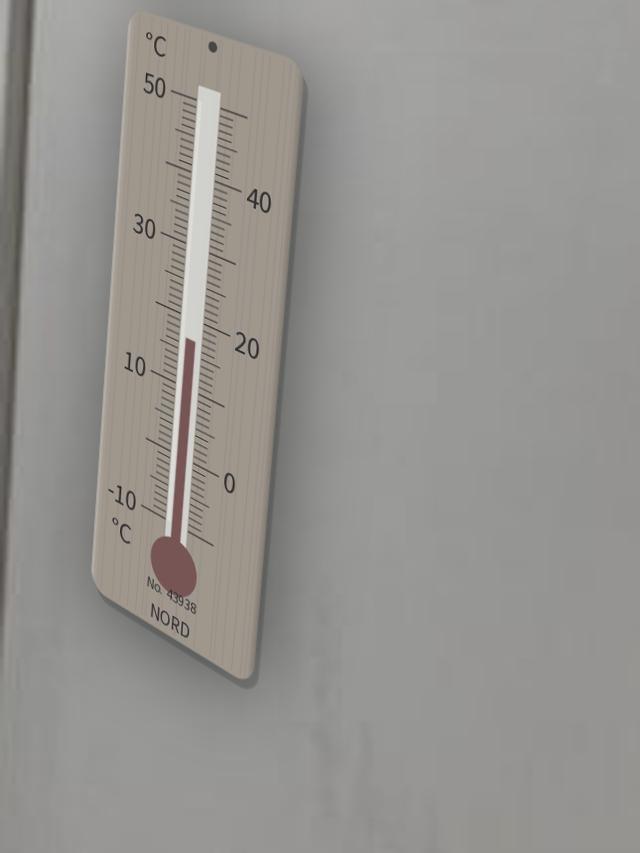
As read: value=17 unit=°C
